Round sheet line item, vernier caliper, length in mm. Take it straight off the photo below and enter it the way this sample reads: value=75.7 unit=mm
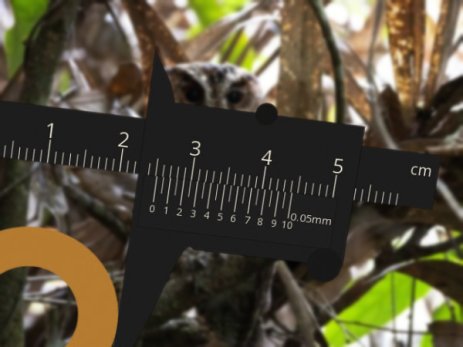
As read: value=25.2 unit=mm
